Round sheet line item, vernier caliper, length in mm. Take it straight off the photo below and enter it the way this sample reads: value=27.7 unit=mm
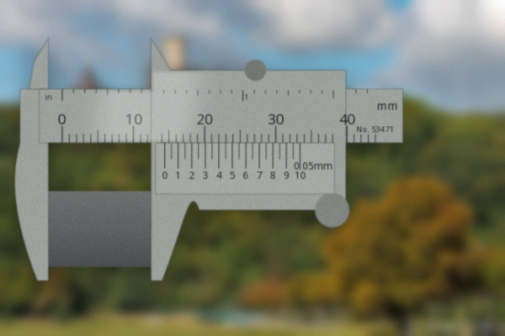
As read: value=14.4 unit=mm
